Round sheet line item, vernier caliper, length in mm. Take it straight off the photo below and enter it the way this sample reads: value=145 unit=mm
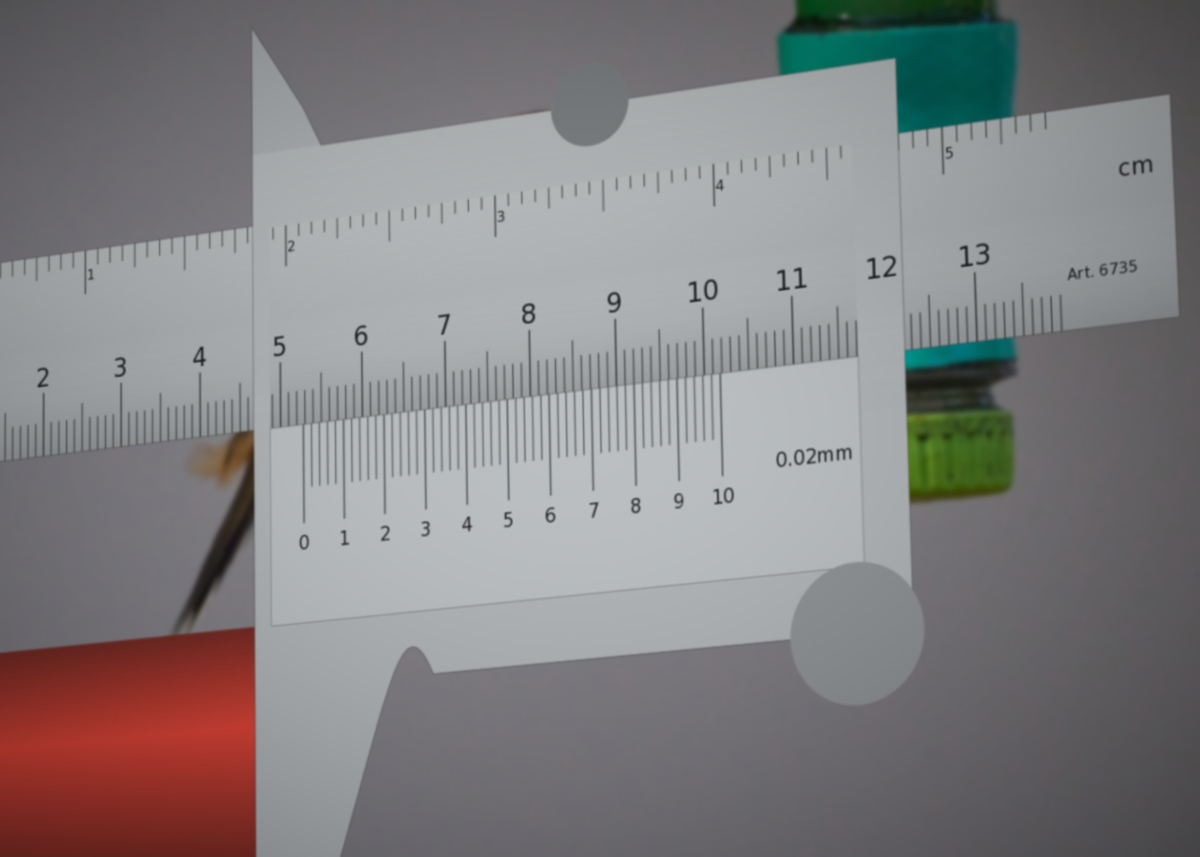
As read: value=52.8 unit=mm
